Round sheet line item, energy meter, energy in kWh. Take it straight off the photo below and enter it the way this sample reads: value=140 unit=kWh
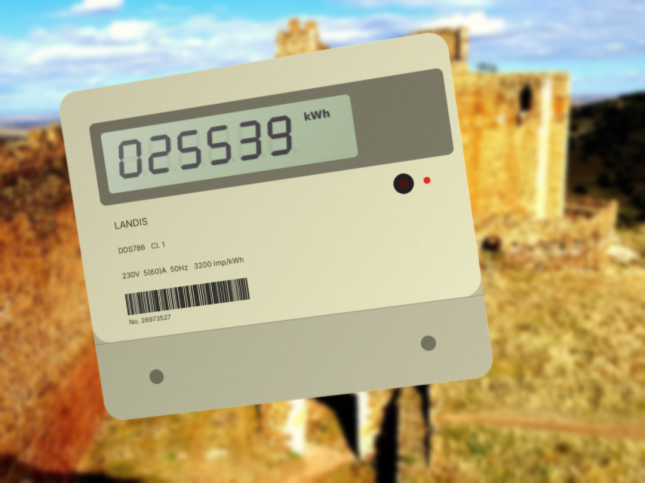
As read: value=25539 unit=kWh
